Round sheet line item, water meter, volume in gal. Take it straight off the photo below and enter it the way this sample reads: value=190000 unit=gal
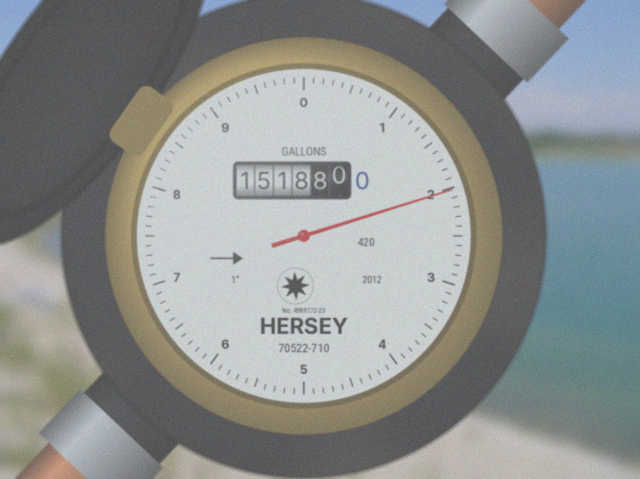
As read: value=1518802.0 unit=gal
